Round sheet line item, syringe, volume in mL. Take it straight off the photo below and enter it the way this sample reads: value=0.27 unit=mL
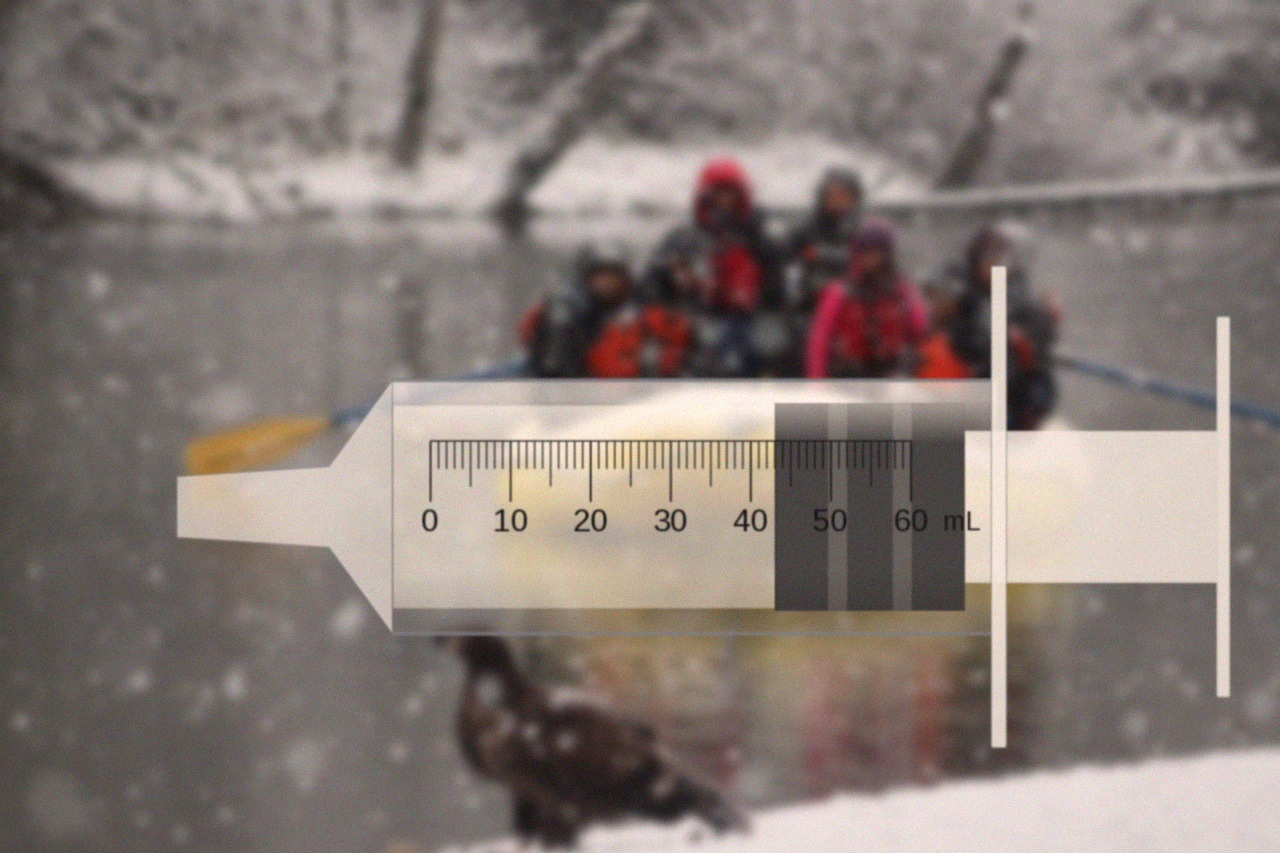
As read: value=43 unit=mL
